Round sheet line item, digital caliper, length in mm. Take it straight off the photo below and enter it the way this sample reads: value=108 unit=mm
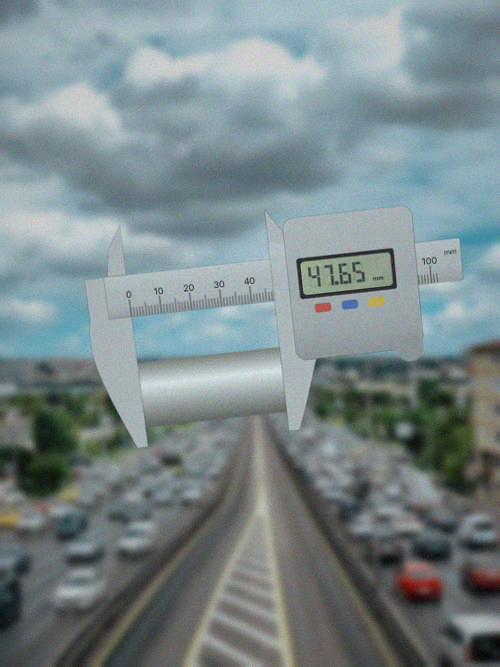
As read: value=47.65 unit=mm
